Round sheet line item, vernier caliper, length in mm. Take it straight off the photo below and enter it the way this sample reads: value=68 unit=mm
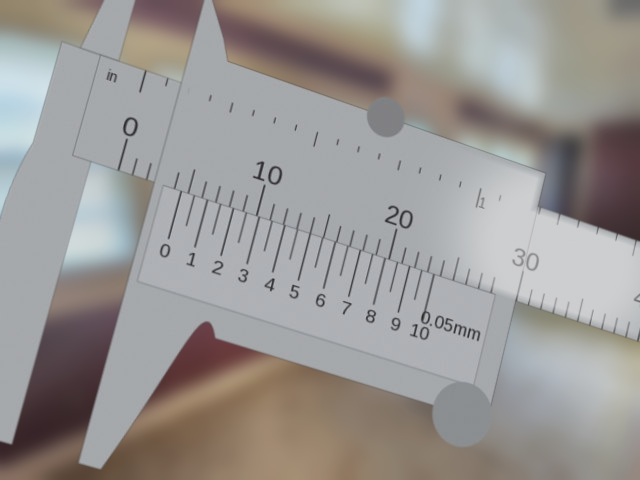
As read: value=4.5 unit=mm
